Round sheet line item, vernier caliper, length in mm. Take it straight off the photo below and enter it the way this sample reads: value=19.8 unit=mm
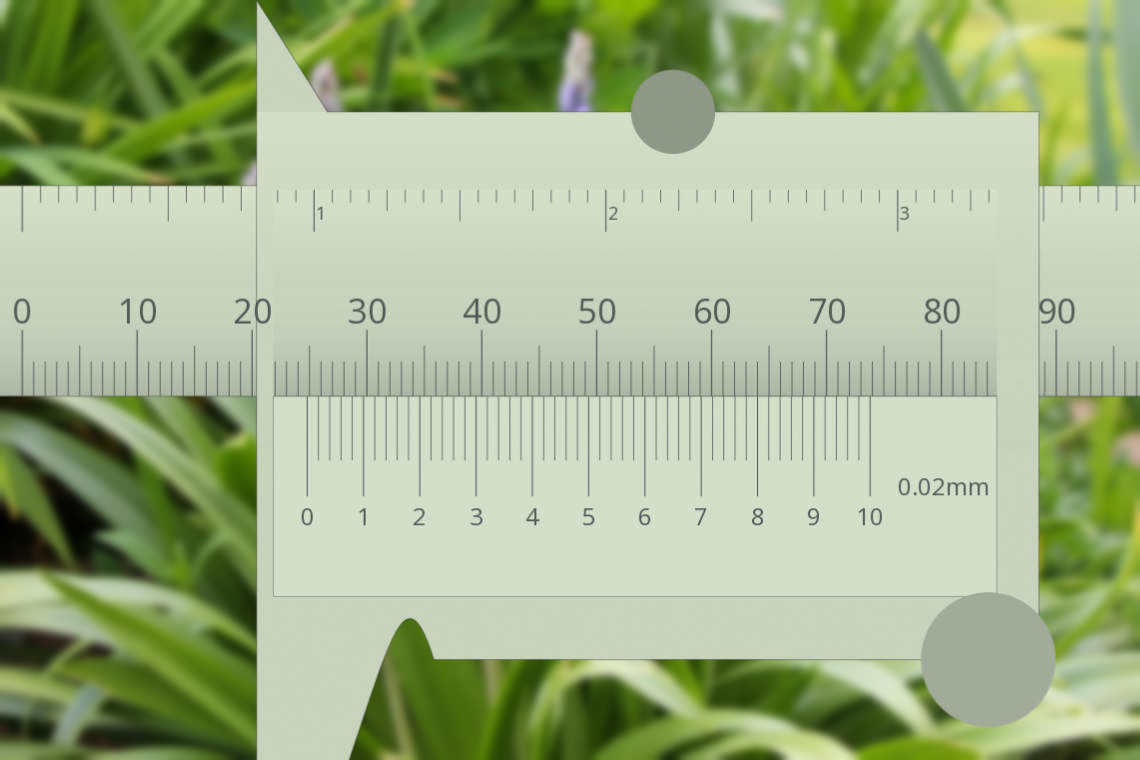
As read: value=24.8 unit=mm
